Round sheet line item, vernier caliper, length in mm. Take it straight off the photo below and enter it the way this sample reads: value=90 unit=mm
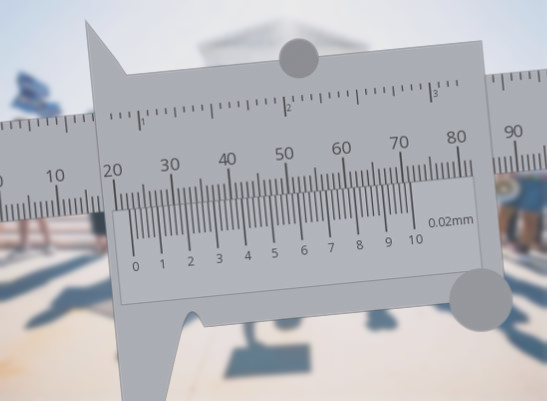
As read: value=22.2 unit=mm
